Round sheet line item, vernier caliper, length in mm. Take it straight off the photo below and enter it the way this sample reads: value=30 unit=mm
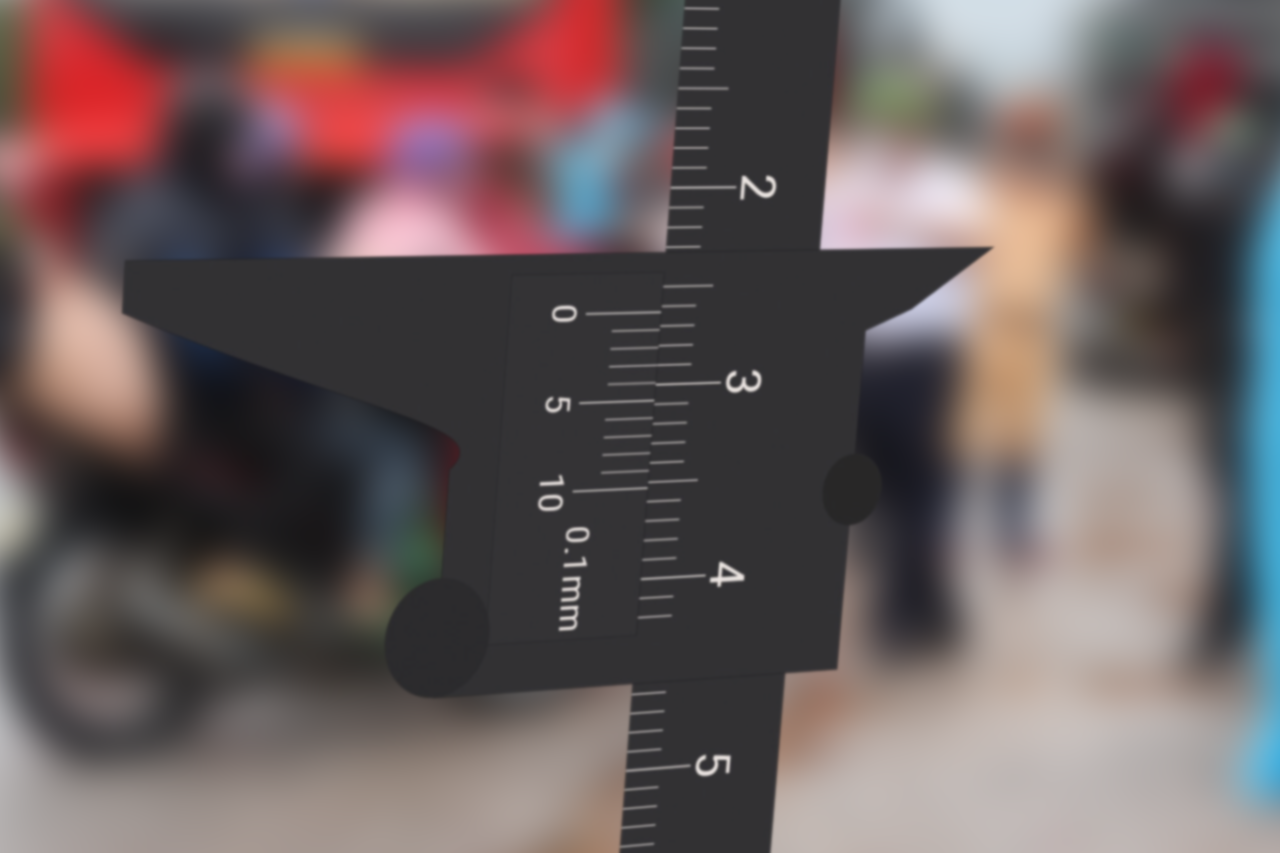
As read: value=26.3 unit=mm
